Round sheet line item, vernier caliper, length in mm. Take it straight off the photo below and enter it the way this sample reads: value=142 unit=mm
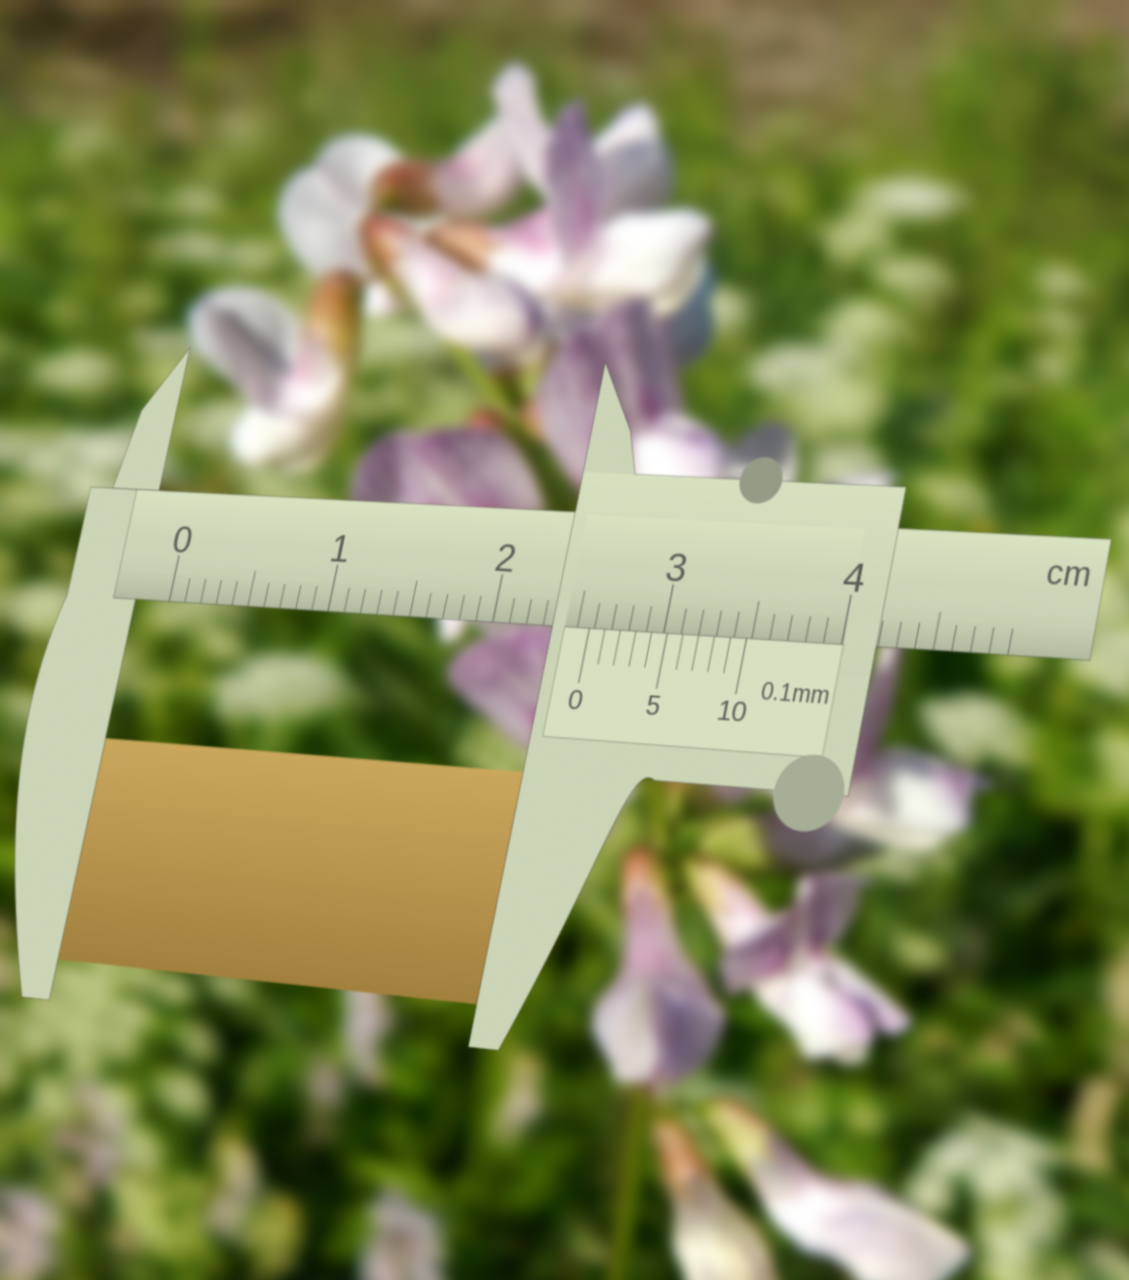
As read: value=25.7 unit=mm
